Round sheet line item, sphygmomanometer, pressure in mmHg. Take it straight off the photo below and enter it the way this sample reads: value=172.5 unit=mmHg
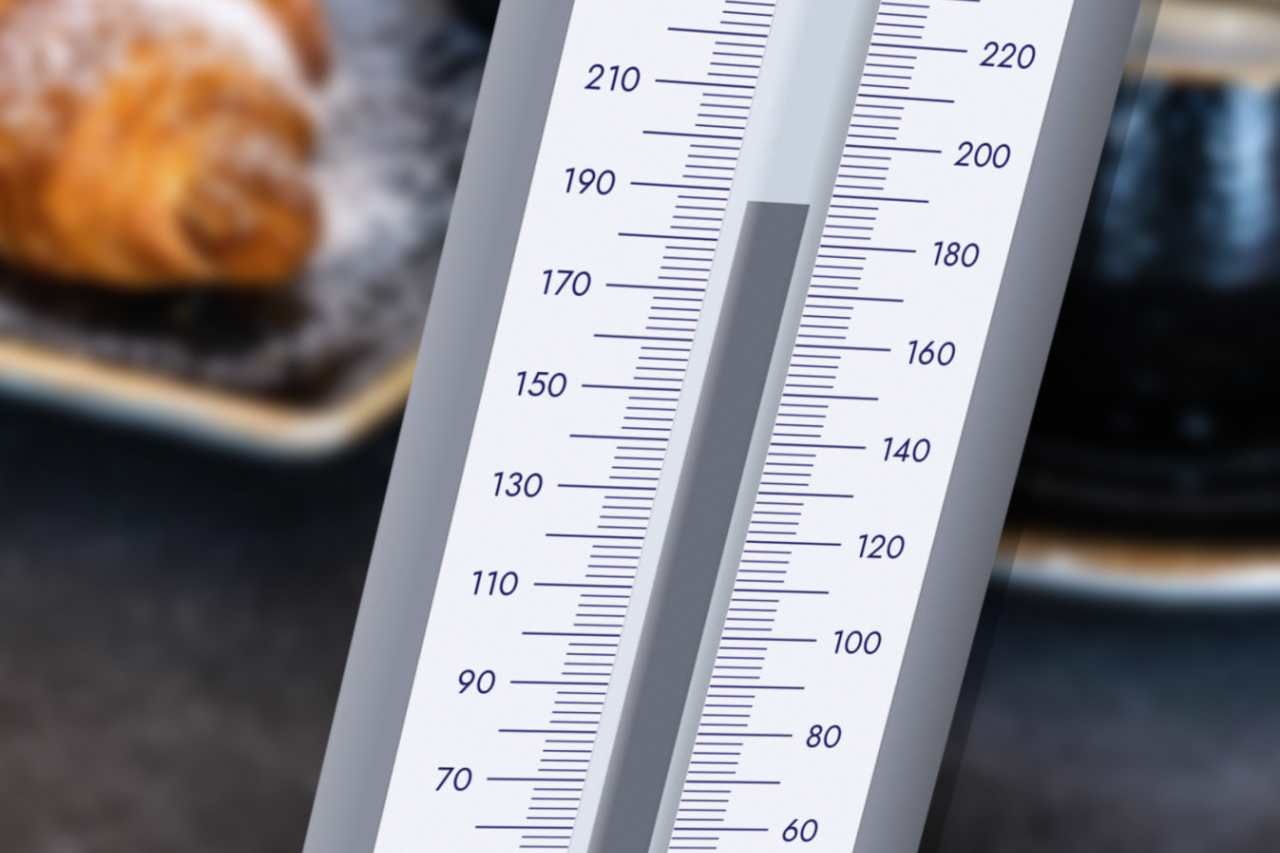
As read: value=188 unit=mmHg
